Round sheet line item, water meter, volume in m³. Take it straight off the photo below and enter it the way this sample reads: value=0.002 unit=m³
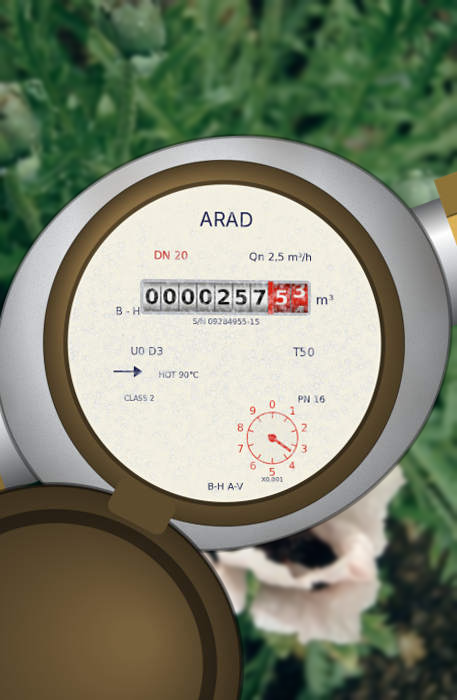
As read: value=257.533 unit=m³
